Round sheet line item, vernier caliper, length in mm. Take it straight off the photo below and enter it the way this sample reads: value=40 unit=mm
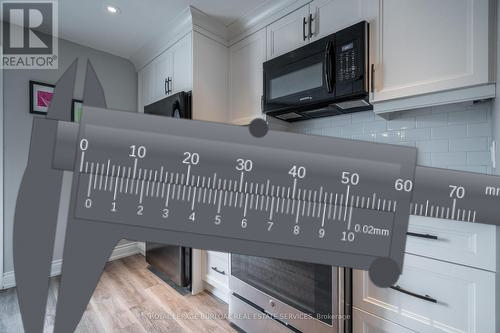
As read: value=2.0 unit=mm
